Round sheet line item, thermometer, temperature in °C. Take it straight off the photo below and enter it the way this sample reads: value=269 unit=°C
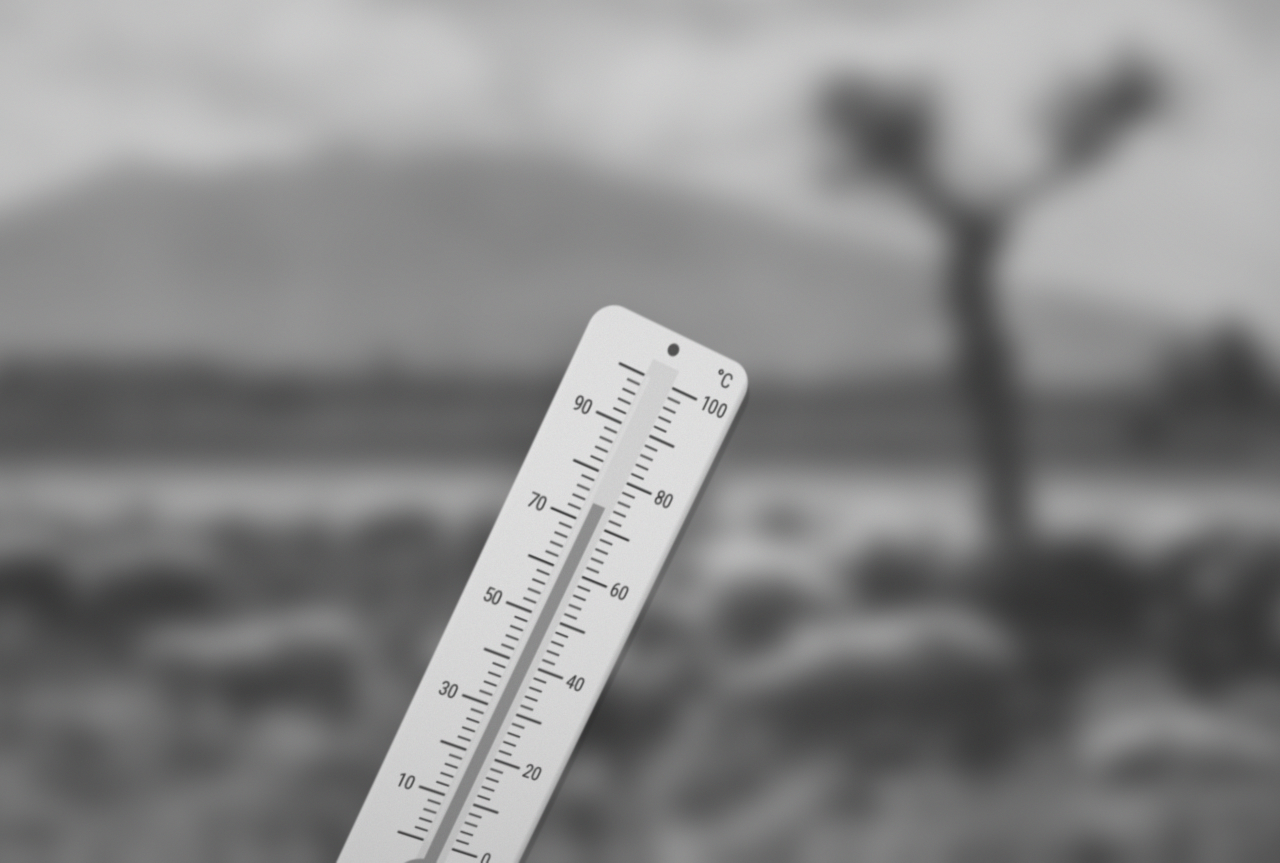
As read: value=74 unit=°C
